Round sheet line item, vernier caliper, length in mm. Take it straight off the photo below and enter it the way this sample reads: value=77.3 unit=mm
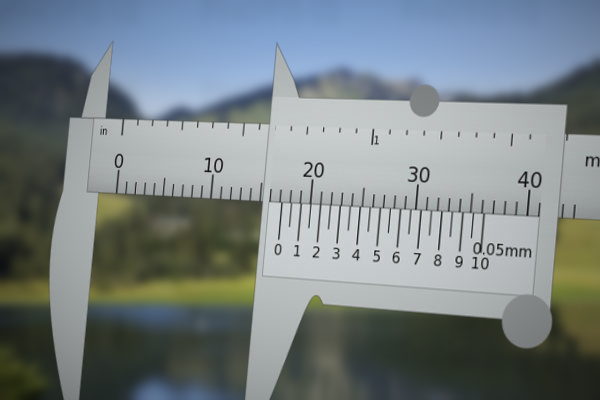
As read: value=17.2 unit=mm
